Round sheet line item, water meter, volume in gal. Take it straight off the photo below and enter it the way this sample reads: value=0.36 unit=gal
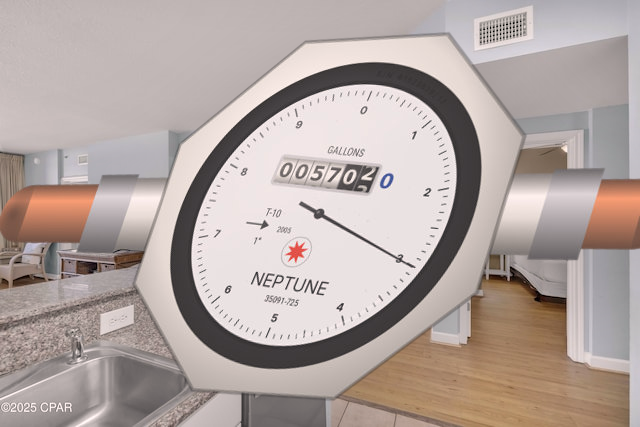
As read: value=57023.0 unit=gal
